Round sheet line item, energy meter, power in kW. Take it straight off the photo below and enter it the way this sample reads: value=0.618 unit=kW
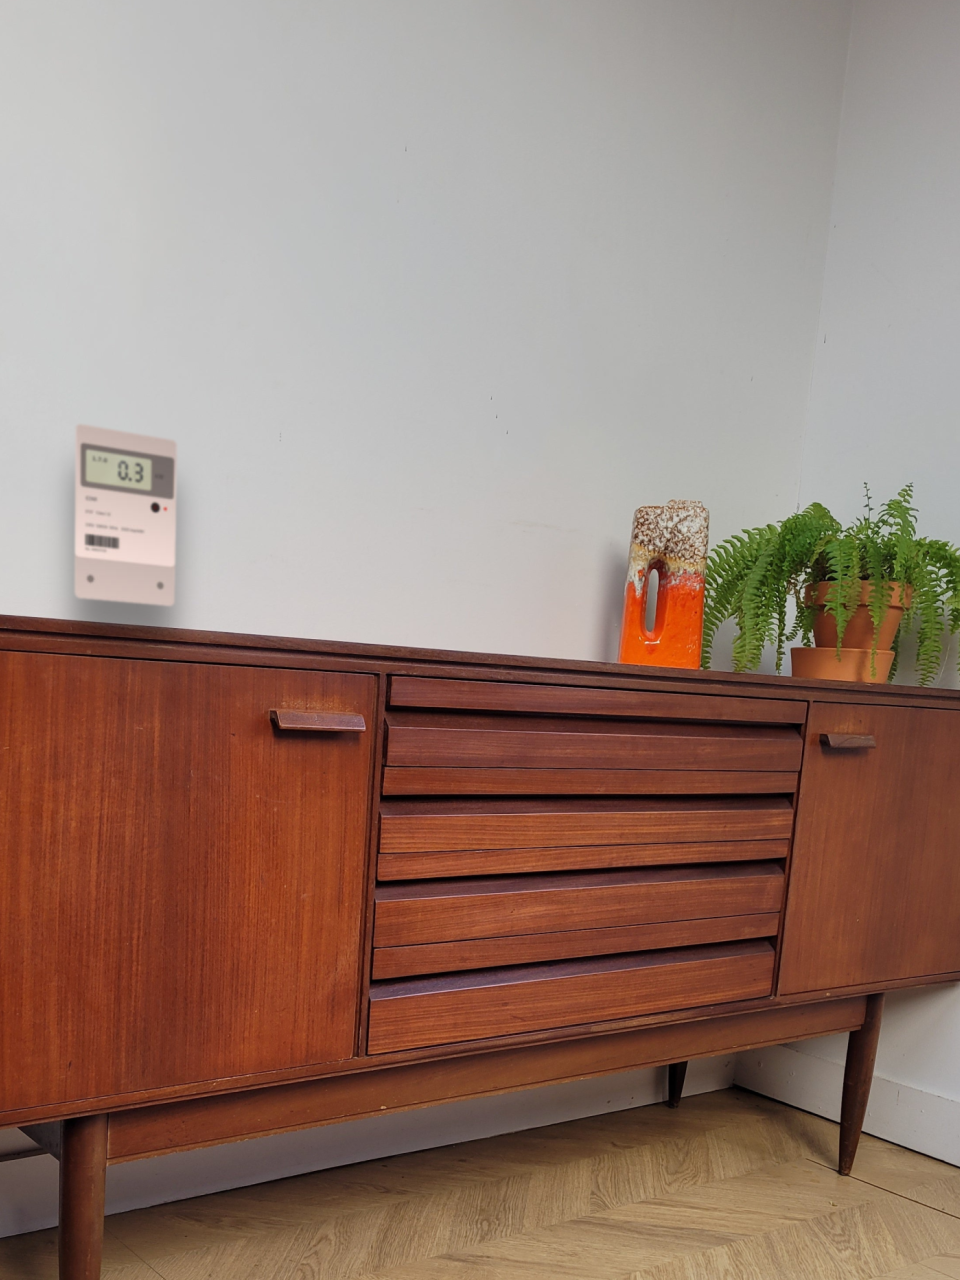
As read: value=0.3 unit=kW
